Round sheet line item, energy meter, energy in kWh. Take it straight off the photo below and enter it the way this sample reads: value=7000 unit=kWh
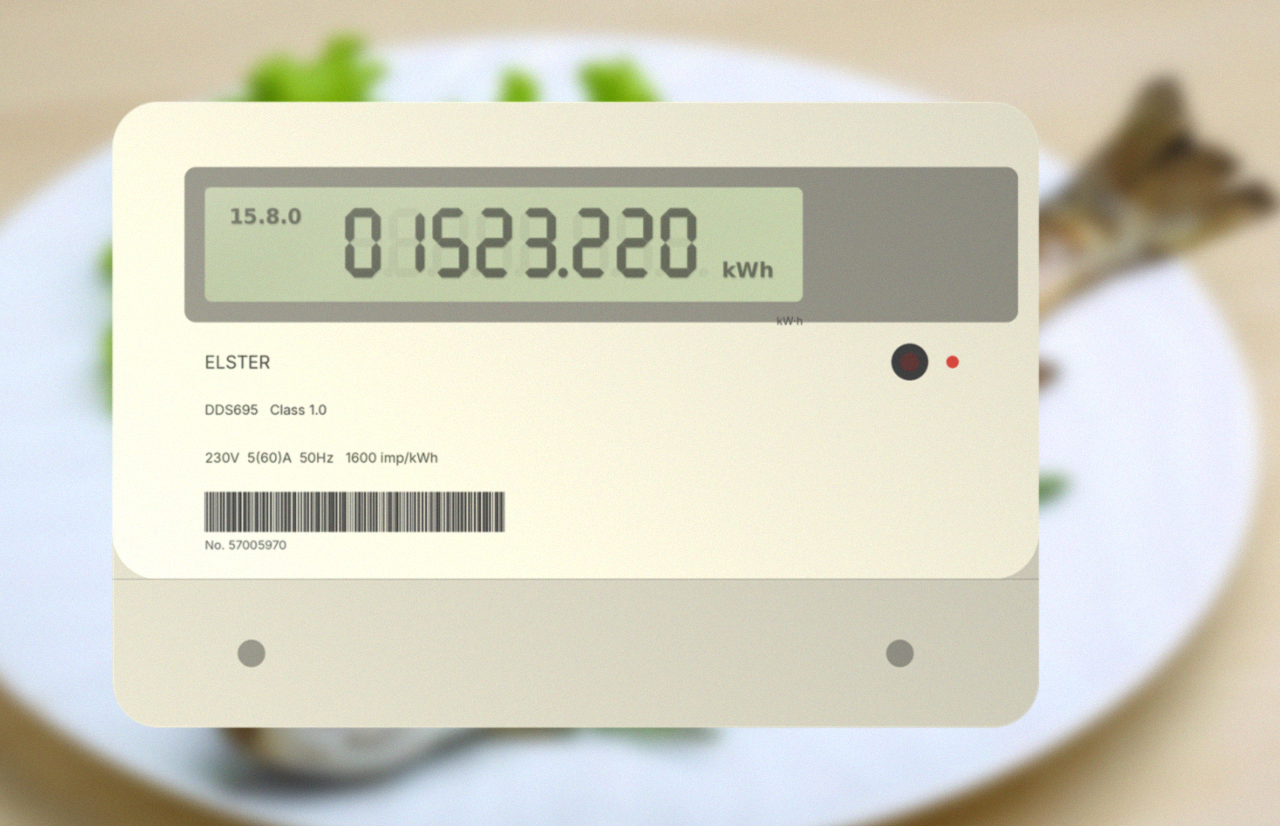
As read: value=1523.220 unit=kWh
